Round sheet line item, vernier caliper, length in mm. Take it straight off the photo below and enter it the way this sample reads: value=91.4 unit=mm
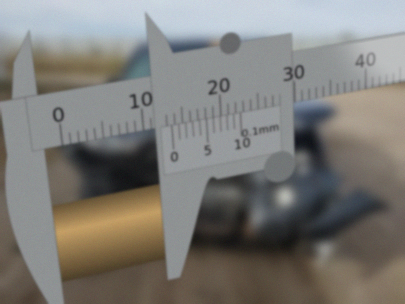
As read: value=13.6 unit=mm
